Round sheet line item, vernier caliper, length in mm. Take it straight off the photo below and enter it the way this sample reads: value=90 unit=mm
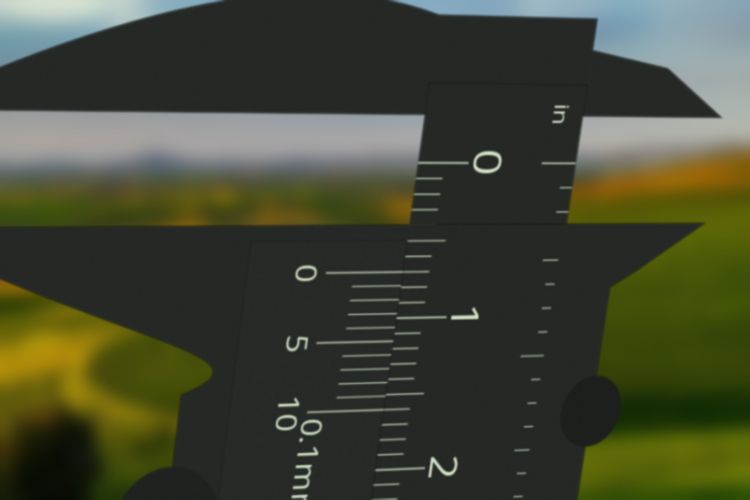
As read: value=7.0 unit=mm
